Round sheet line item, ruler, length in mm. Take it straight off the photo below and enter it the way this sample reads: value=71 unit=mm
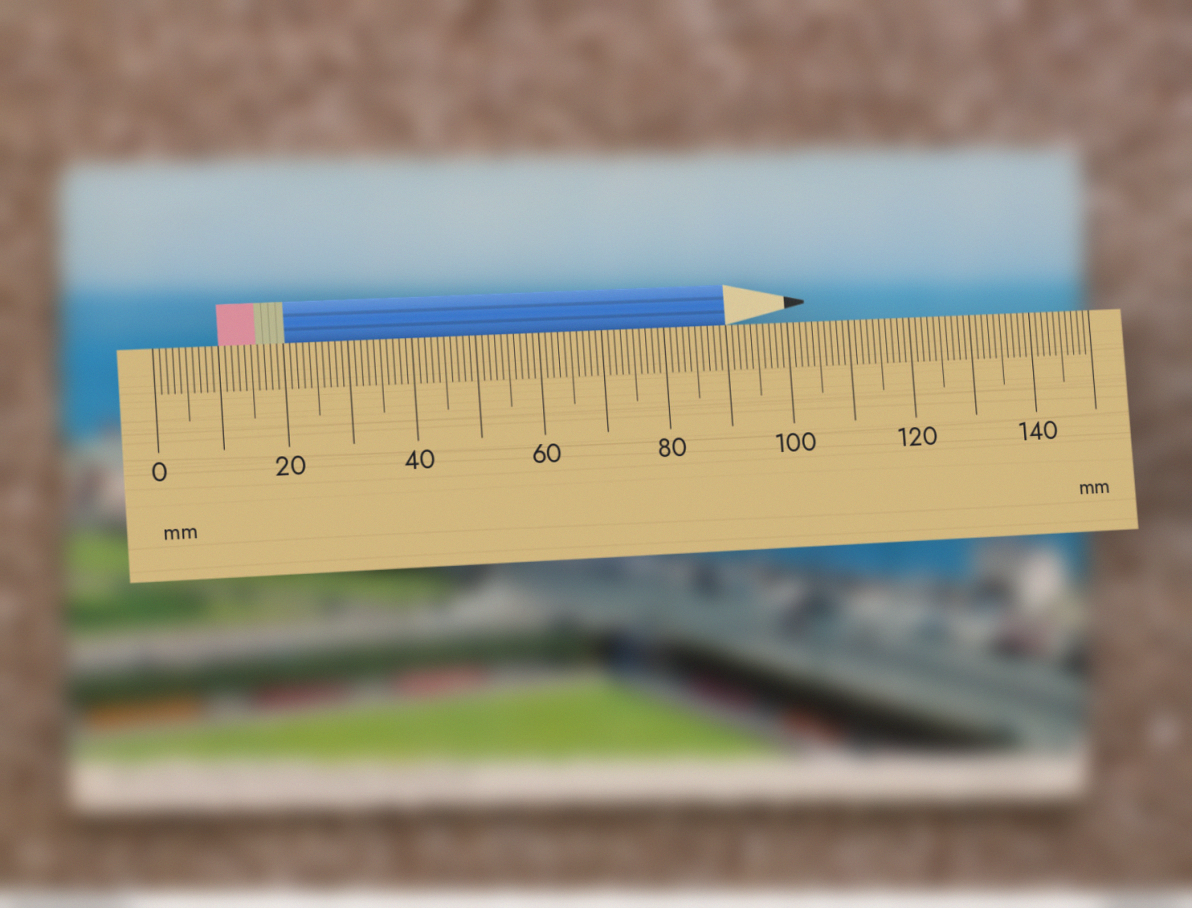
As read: value=93 unit=mm
